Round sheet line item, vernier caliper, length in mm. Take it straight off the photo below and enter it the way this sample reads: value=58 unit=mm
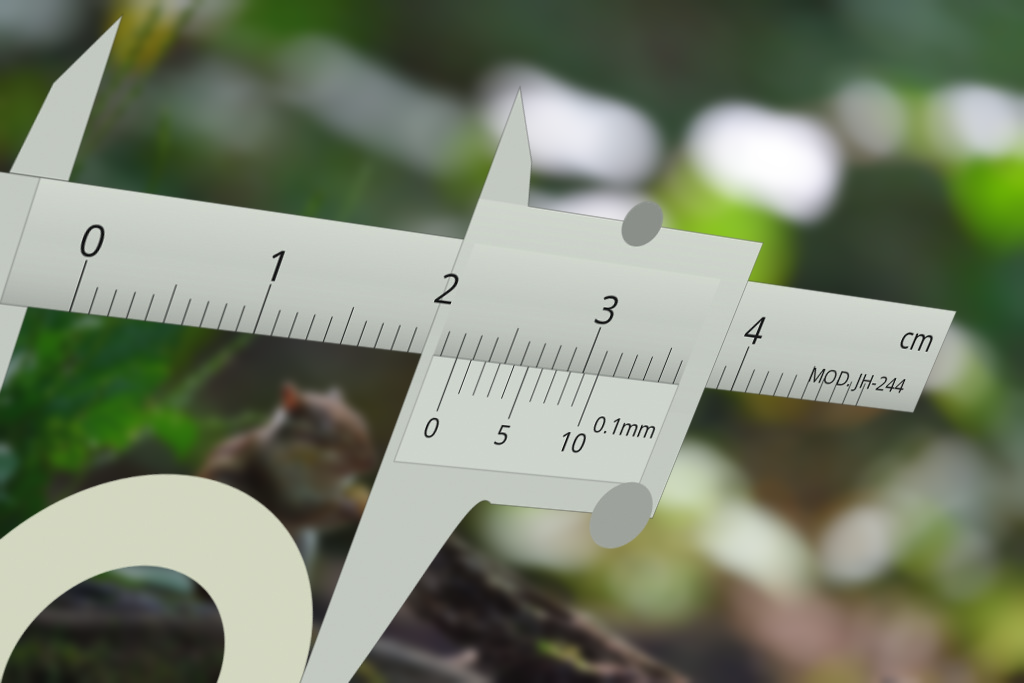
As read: value=22.0 unit=mm
